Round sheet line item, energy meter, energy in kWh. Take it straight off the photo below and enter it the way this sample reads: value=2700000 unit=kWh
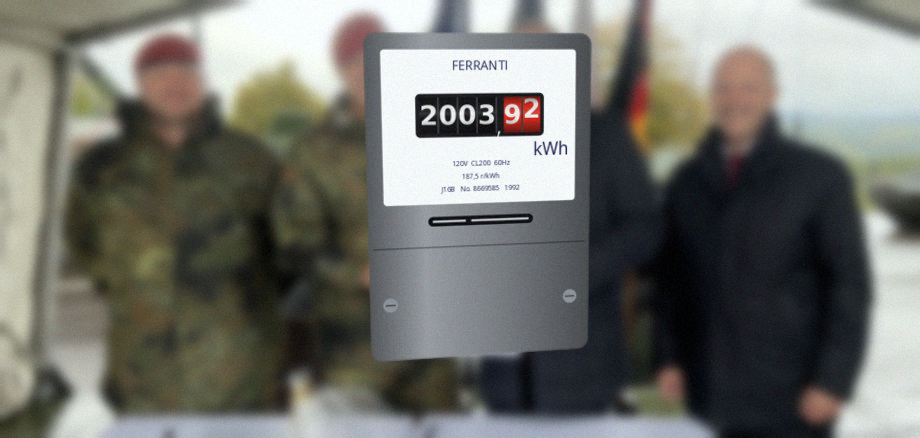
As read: value=2003.92 unit=kWh
